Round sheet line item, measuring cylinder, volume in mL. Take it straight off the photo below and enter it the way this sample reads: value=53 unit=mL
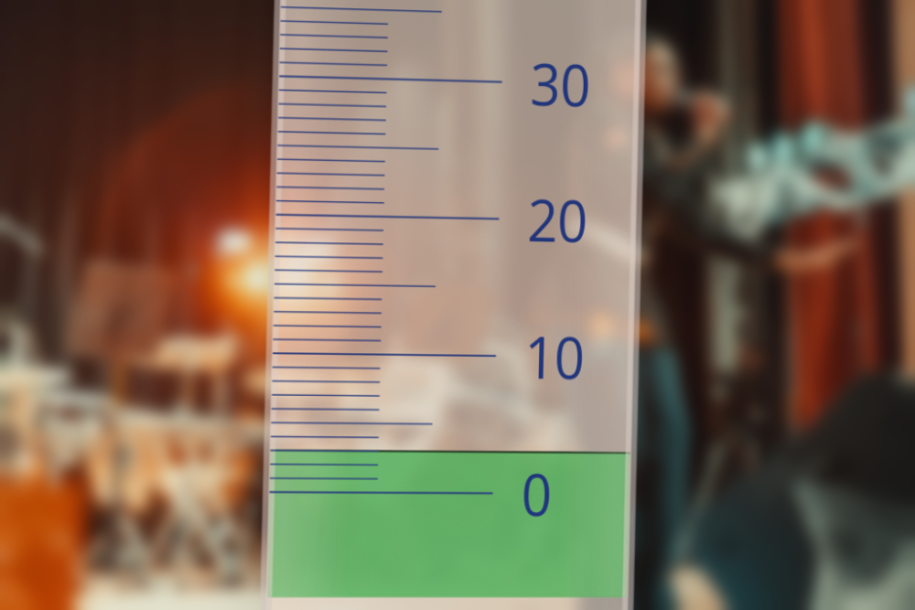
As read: value=3 unit=mL
